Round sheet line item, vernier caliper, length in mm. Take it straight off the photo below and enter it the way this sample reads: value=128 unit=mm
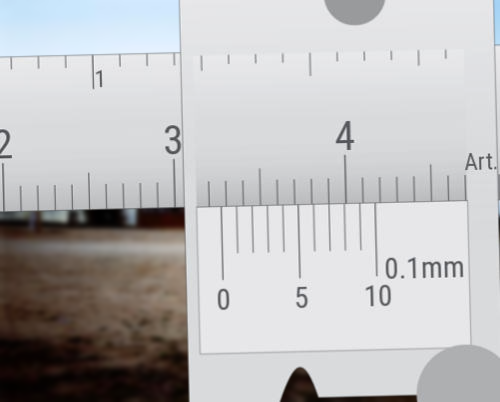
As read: value=32.7 unit=mm
